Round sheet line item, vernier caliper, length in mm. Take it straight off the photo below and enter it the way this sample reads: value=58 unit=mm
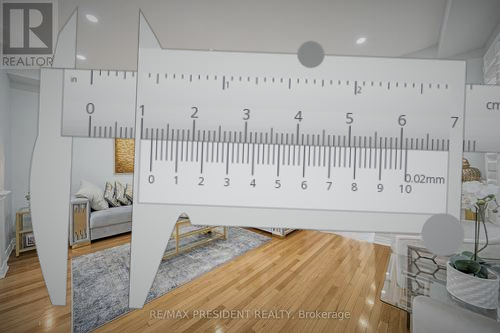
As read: value=12.0 unit=mm
